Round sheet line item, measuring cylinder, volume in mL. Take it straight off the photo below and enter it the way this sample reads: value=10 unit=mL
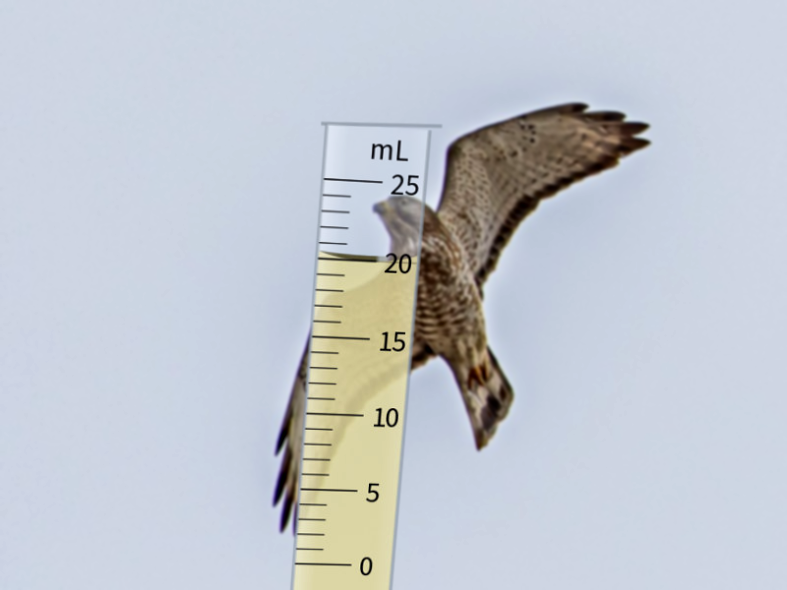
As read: value=20 unit=mL
